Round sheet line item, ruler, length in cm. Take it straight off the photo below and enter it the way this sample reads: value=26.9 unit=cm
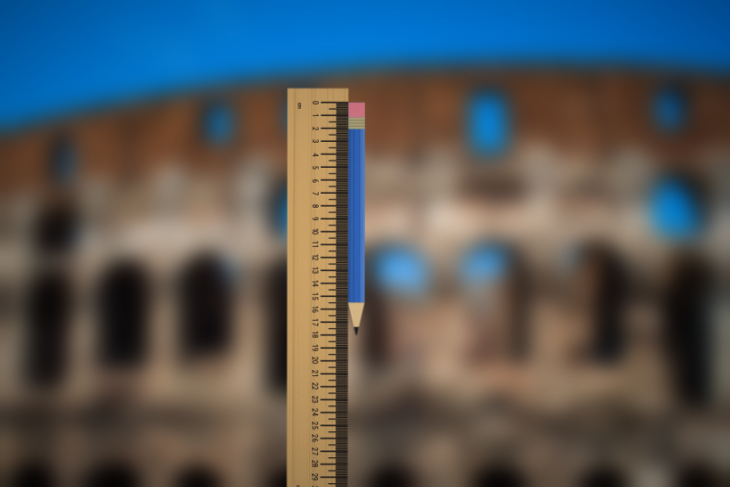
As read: value=18 unit=cm
